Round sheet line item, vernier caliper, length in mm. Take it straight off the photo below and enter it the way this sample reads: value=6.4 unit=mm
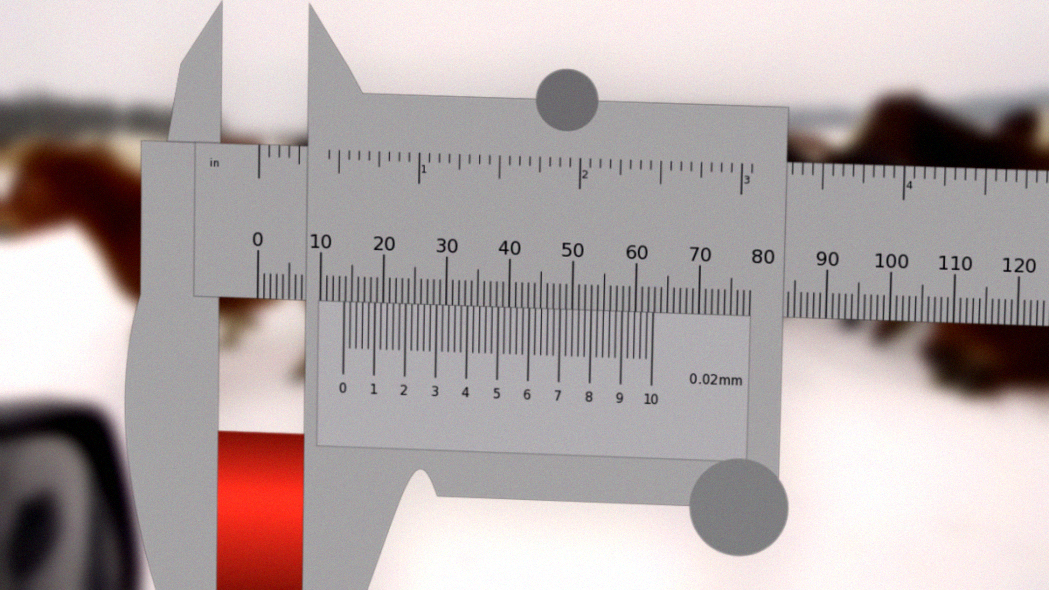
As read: value=13.8 unit=mm
